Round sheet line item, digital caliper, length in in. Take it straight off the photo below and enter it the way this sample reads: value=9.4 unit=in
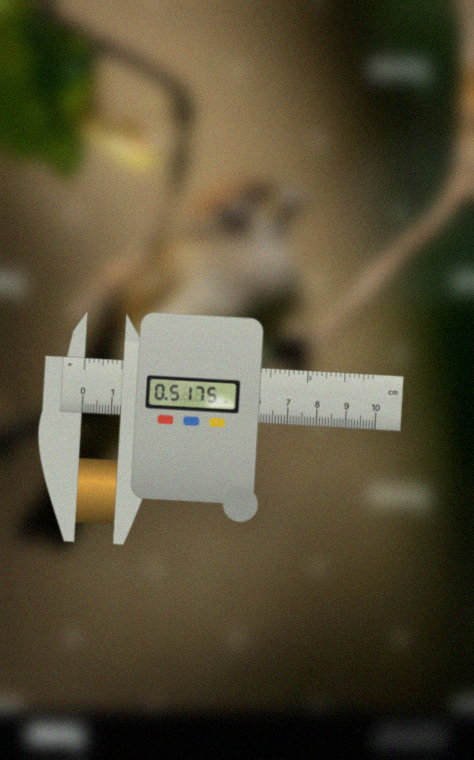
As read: value=0.5175 unit=in
